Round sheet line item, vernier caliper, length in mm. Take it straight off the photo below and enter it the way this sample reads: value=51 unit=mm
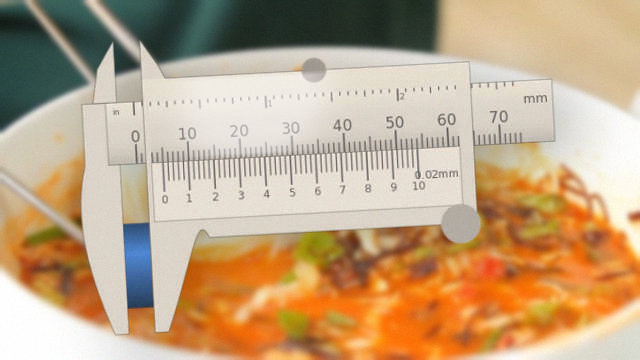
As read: value=5.0 unit=mm
